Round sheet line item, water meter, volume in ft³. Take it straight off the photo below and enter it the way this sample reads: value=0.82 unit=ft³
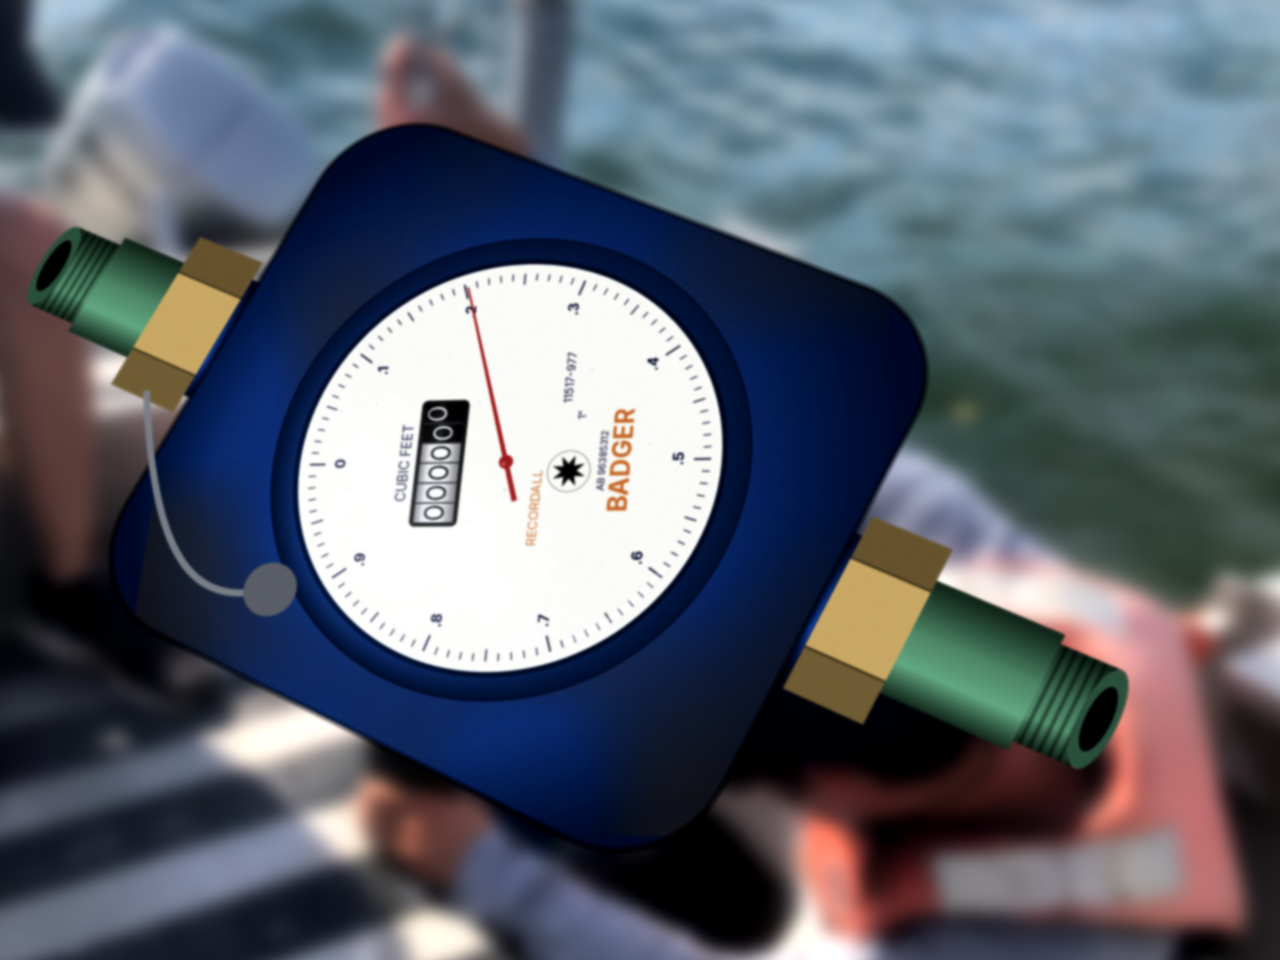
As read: value=0.20 unit=ft³
